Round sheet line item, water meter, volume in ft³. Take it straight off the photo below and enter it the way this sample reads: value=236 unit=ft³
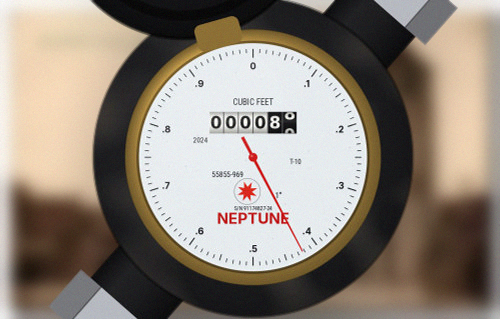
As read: value=88.42 unit=ft³
